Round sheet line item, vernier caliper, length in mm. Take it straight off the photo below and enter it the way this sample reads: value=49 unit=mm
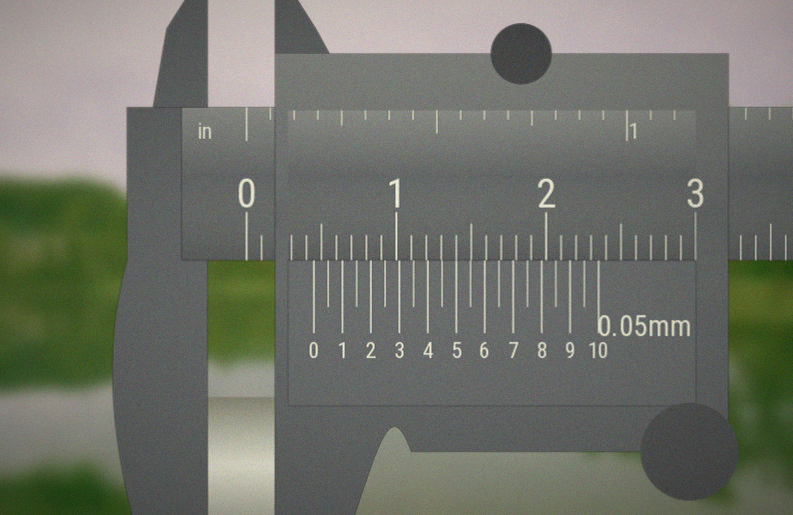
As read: value=4.5 unit=mm
